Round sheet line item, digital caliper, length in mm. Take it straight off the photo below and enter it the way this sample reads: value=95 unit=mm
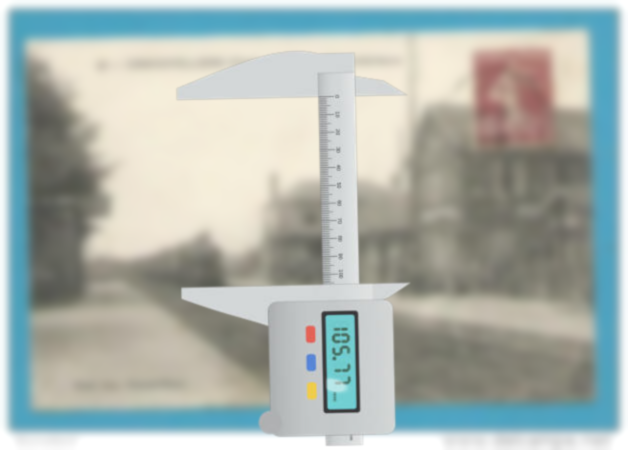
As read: value=105.77 unit=mm
